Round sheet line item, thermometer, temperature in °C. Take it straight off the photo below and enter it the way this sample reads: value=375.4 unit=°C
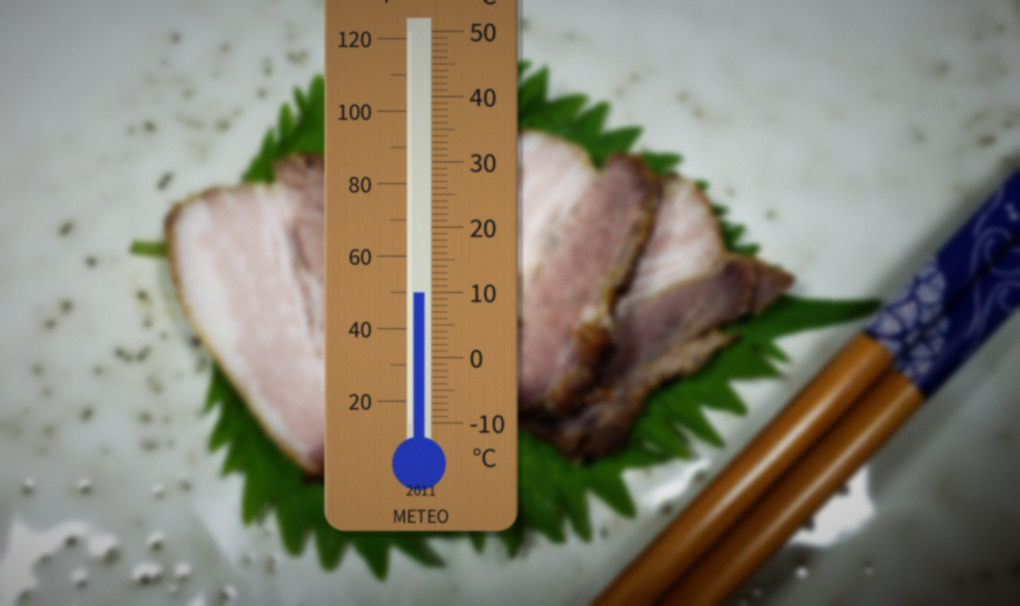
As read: value=10 unit=°C
